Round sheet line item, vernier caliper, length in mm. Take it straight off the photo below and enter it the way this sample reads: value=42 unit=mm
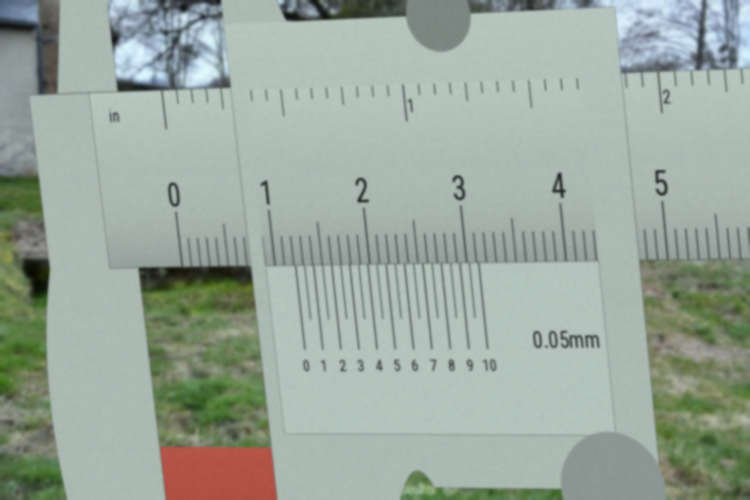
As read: value=12.2 unit=mm
